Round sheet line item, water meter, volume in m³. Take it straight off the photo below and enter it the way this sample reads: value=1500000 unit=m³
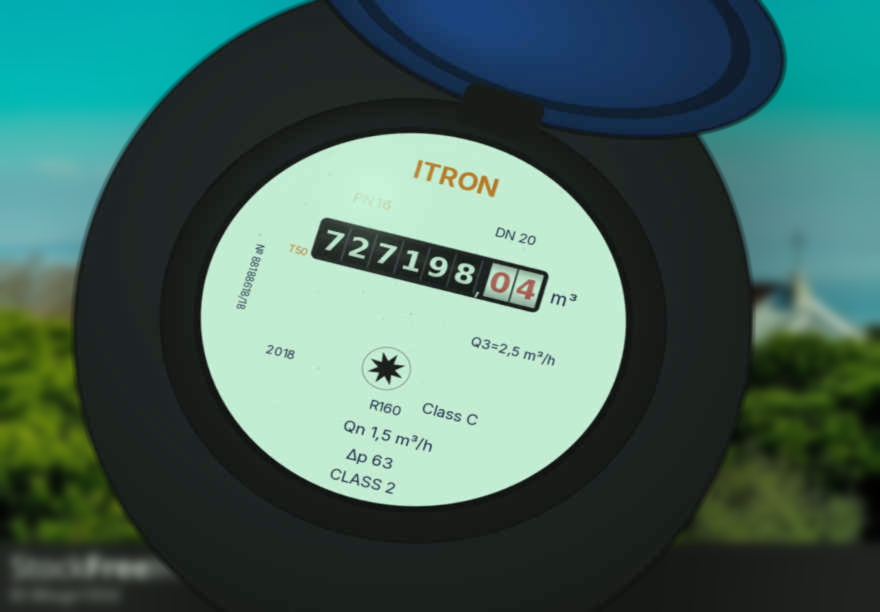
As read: value=727198.04 unit=m³
